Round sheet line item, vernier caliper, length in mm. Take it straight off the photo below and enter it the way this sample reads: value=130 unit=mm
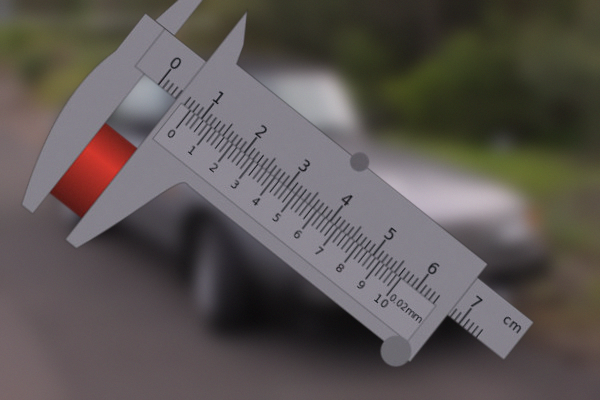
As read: value=7.5 unit=mm
